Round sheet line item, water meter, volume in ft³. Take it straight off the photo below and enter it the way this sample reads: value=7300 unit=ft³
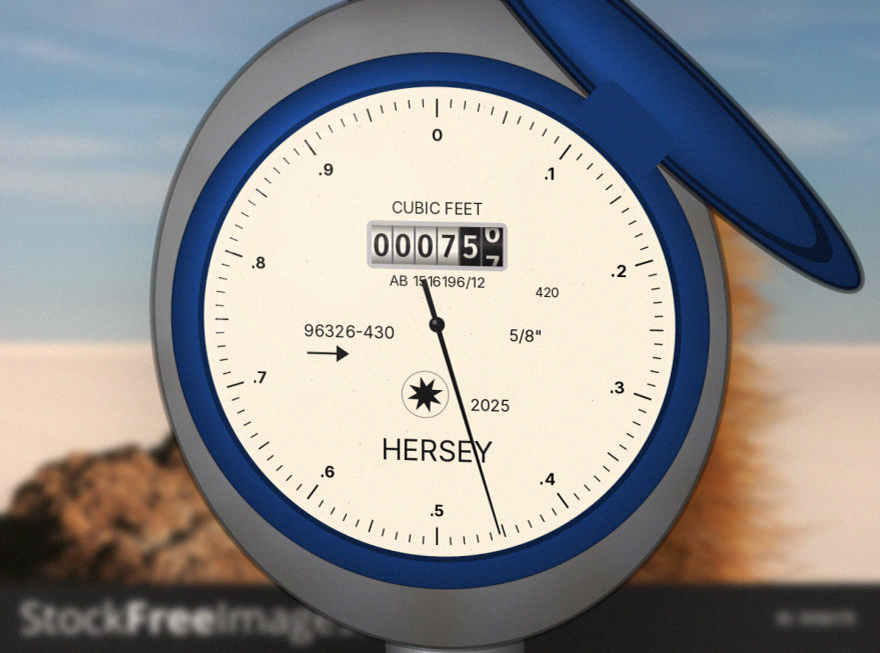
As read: value=756.45 unit=ft³
